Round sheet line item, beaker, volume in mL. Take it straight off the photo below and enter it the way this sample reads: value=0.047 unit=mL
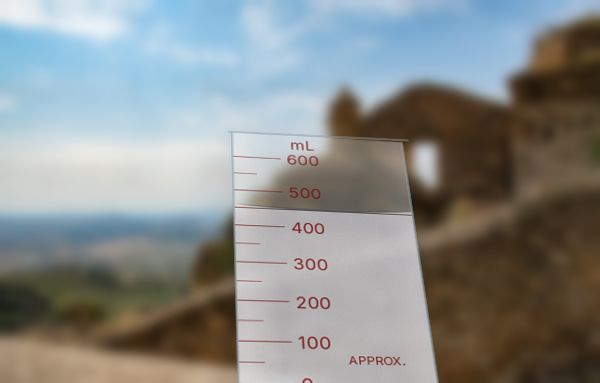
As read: value=450 unit=mL
